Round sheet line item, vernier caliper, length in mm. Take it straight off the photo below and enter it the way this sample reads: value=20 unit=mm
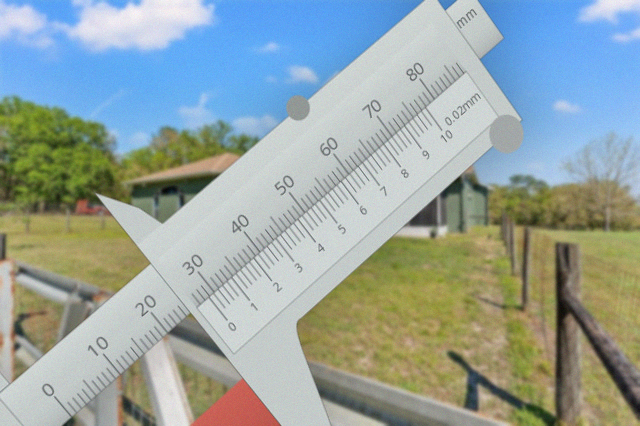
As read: value=28.8 unit=mm
